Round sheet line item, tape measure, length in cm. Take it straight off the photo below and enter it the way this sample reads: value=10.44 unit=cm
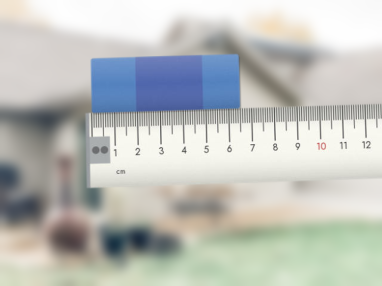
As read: value=6.5 unit=cm
